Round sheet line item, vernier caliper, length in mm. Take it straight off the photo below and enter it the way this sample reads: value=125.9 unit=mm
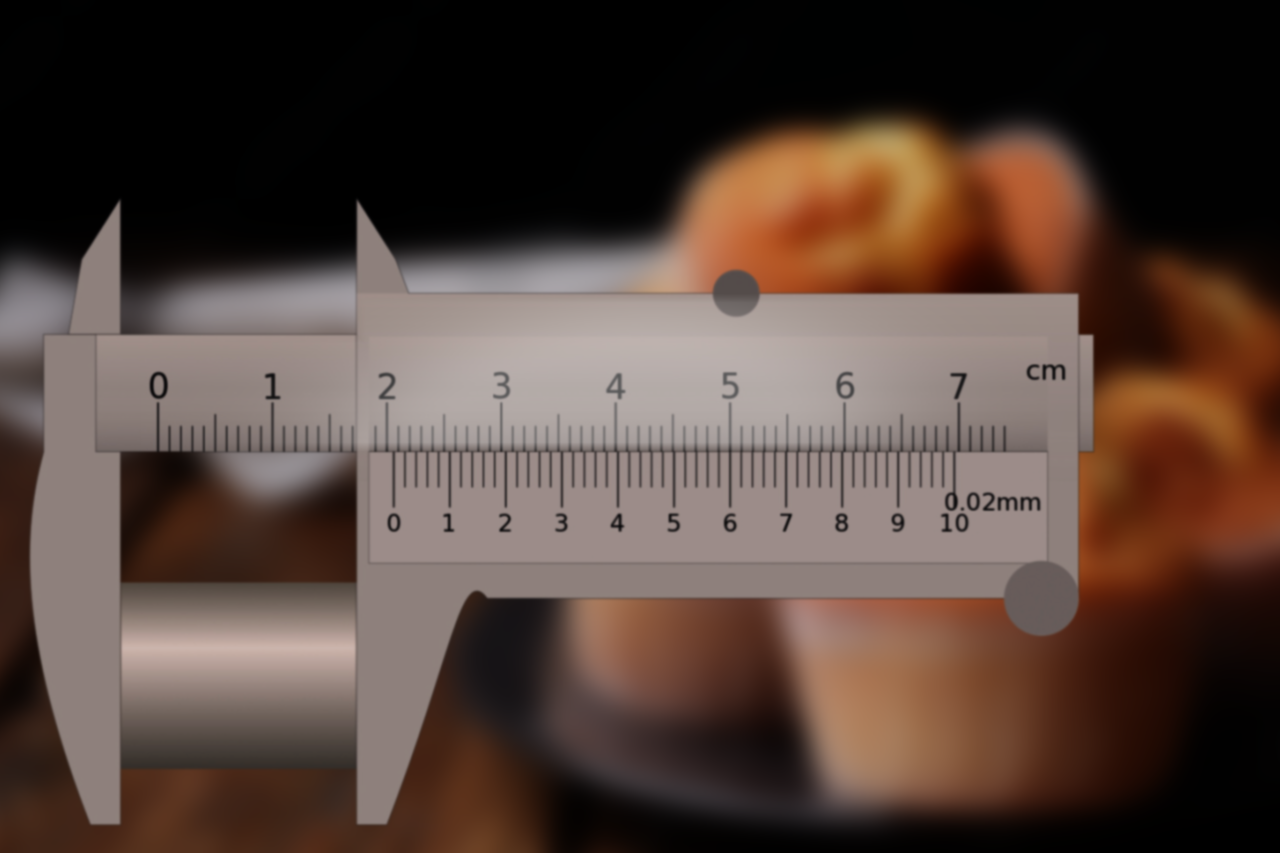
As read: value=20.6 unit=mm
